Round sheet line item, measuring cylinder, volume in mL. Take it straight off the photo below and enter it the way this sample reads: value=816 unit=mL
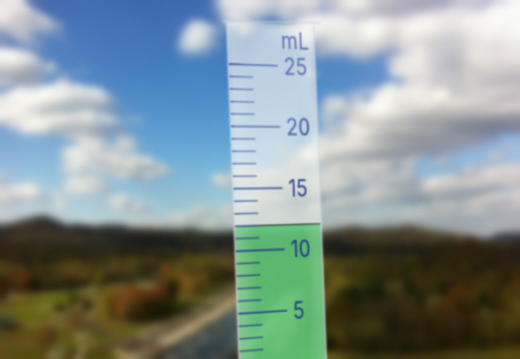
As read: value=12 unit=mL
